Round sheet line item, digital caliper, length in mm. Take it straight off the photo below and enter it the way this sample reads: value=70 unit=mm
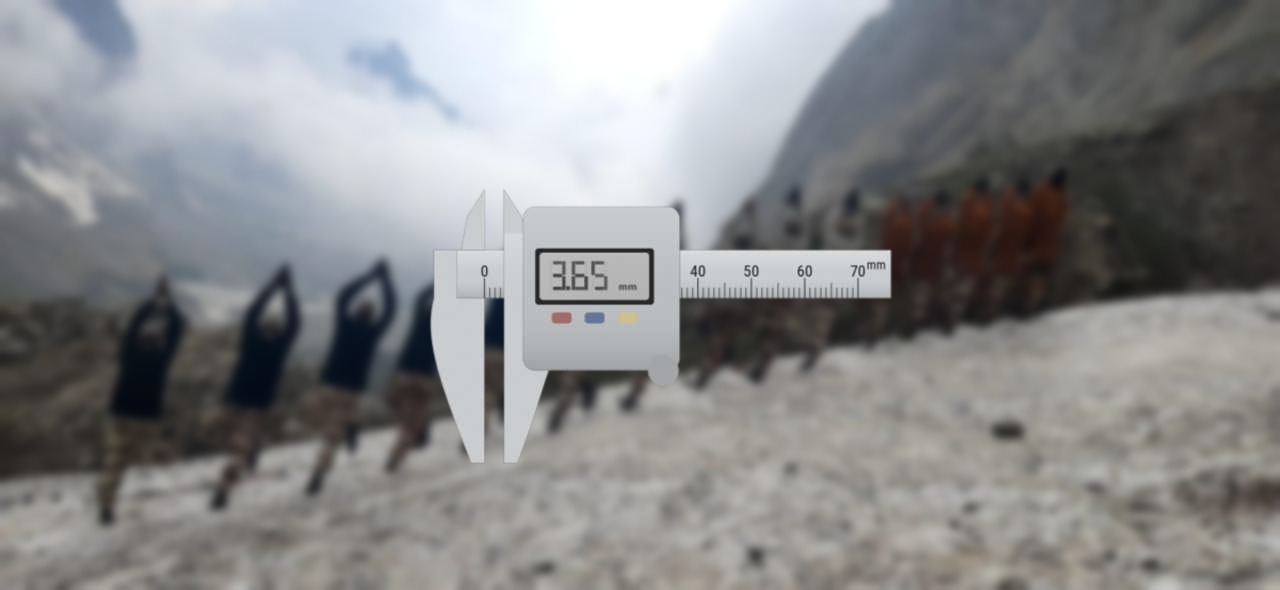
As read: value=3.65 unit=mm
